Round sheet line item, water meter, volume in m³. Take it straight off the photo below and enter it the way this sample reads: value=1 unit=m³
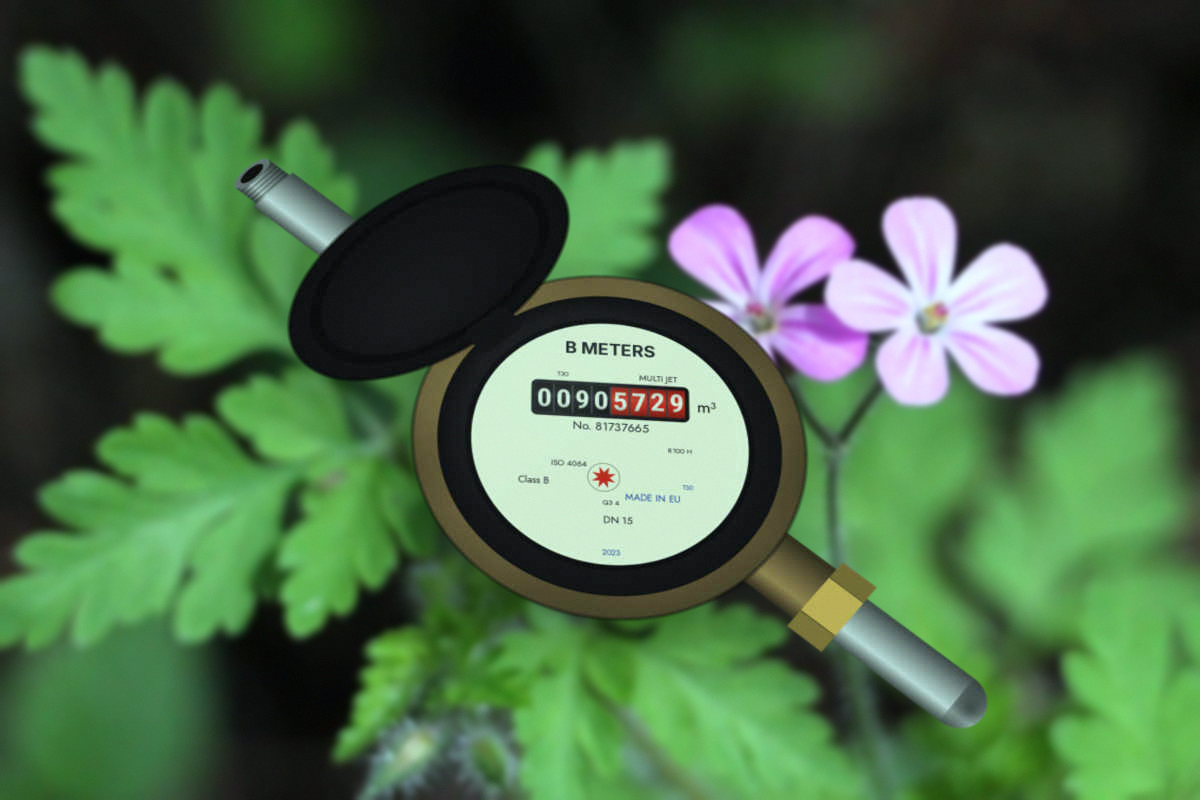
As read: value=90.5729 unit=m³
